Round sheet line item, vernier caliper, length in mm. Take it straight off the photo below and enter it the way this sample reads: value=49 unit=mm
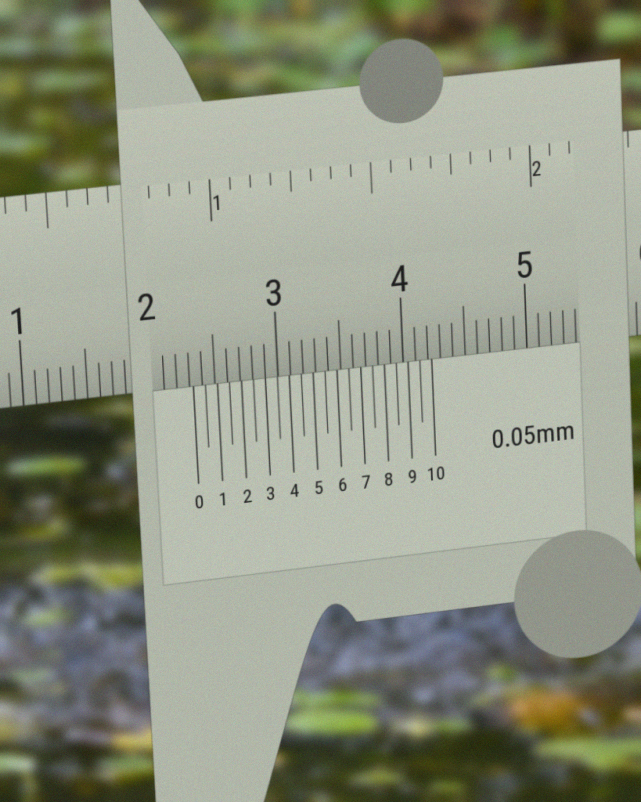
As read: value=23.3 unit=mm
